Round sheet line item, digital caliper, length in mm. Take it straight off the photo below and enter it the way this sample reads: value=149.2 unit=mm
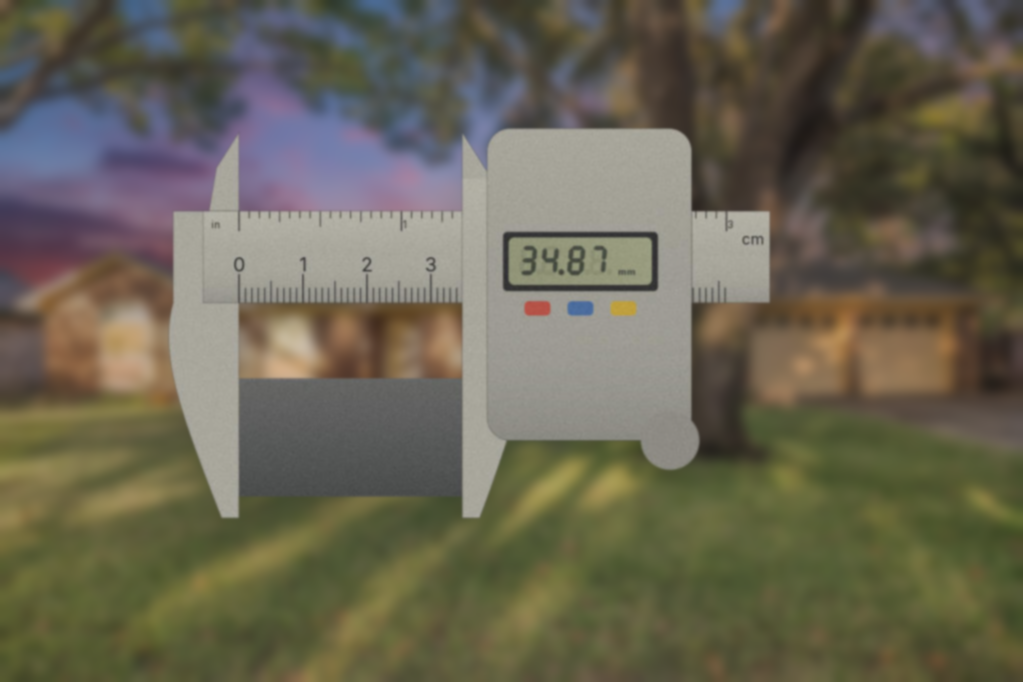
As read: value=34.87 unit=mm
